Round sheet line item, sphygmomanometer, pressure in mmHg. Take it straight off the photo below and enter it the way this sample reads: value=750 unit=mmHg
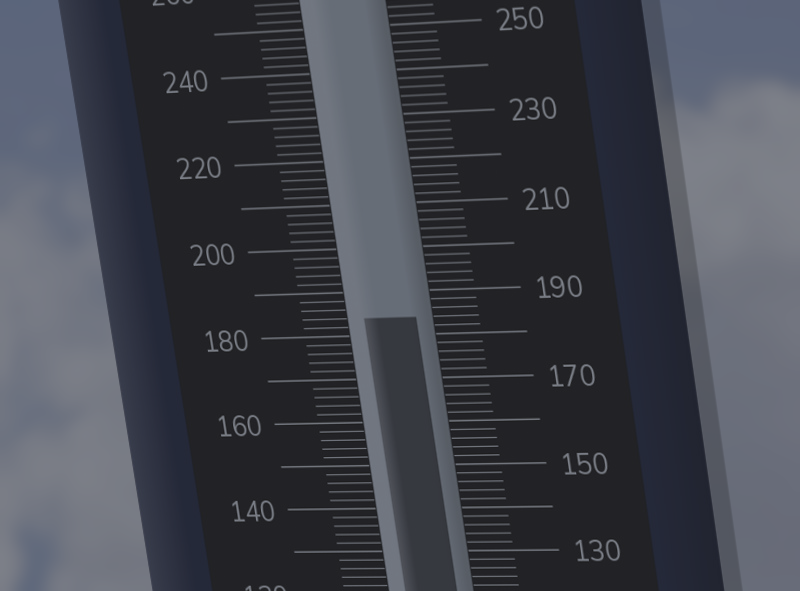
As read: value=184 unit=mmHg
